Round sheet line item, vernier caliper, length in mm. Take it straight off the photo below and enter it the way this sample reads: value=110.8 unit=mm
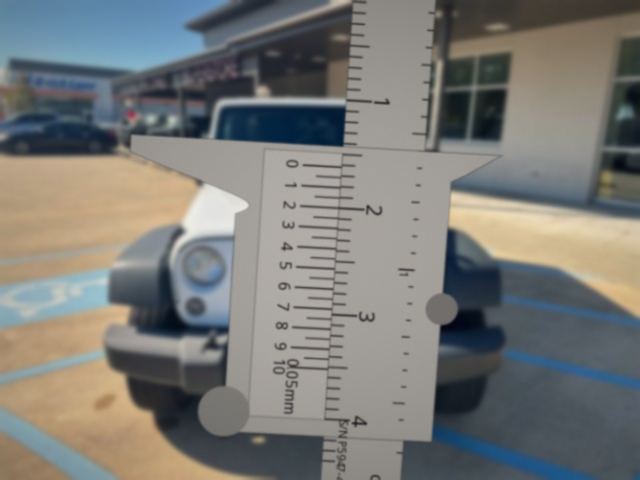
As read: value=16.2 unit=mm
